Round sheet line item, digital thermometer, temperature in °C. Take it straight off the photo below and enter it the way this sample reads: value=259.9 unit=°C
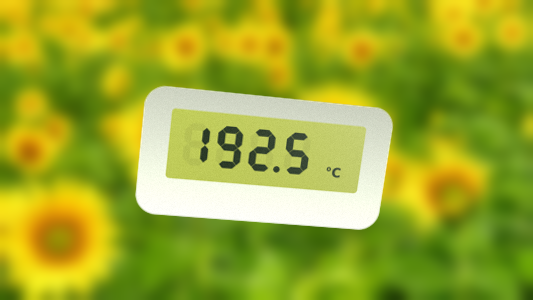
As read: value=192.5 unit=°C
